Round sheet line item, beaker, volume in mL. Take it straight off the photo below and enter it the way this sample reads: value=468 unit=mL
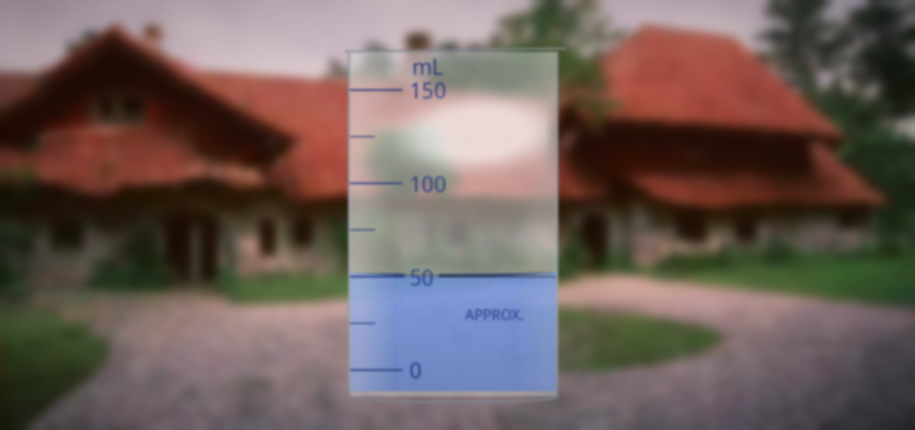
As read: value=50 unit=mL
